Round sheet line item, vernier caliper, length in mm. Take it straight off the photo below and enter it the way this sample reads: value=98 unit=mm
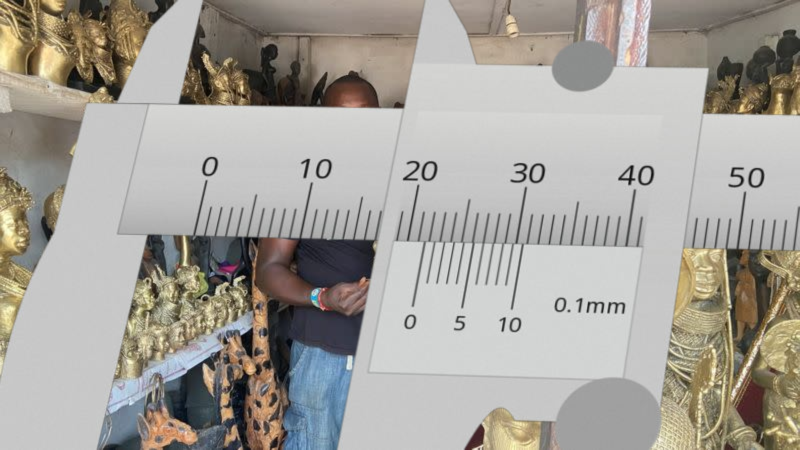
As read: value=21.6 unit=mm
